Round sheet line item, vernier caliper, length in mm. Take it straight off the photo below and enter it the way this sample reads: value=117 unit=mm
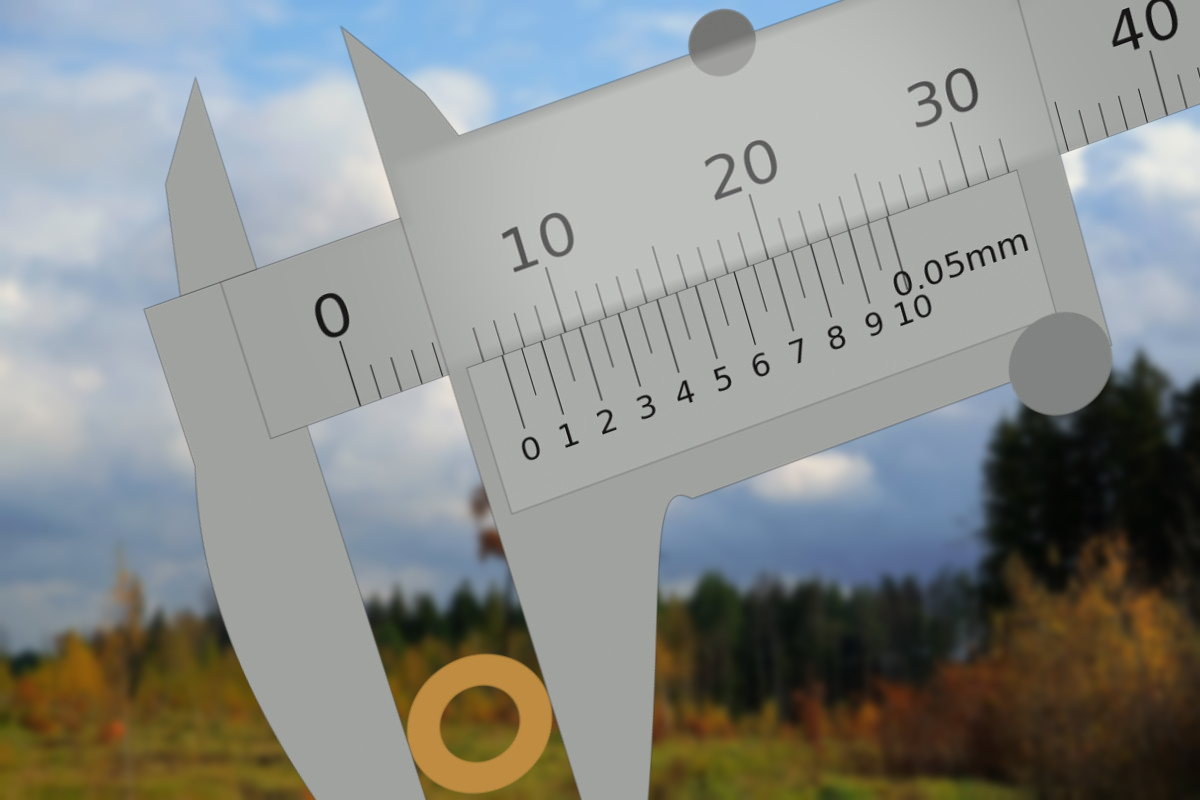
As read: value=6.9 unit=mm
